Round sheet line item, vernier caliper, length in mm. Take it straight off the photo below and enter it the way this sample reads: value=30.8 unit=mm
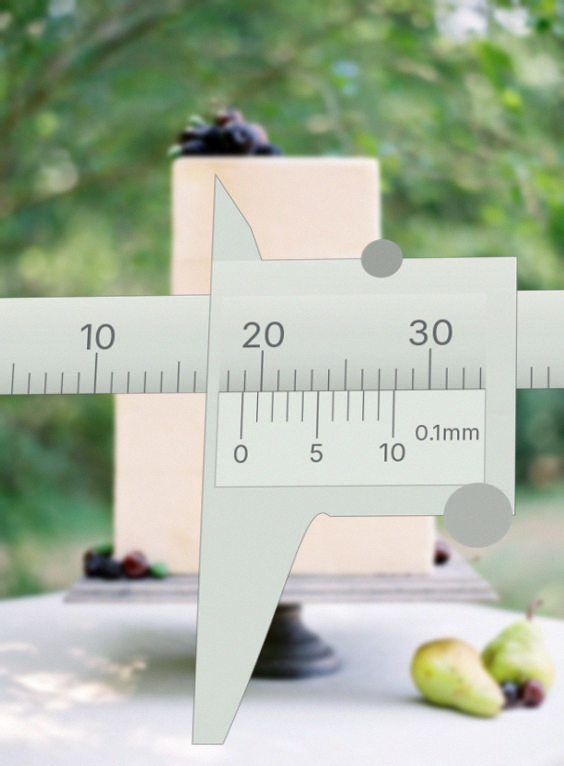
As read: value=18.9 unit=mm
